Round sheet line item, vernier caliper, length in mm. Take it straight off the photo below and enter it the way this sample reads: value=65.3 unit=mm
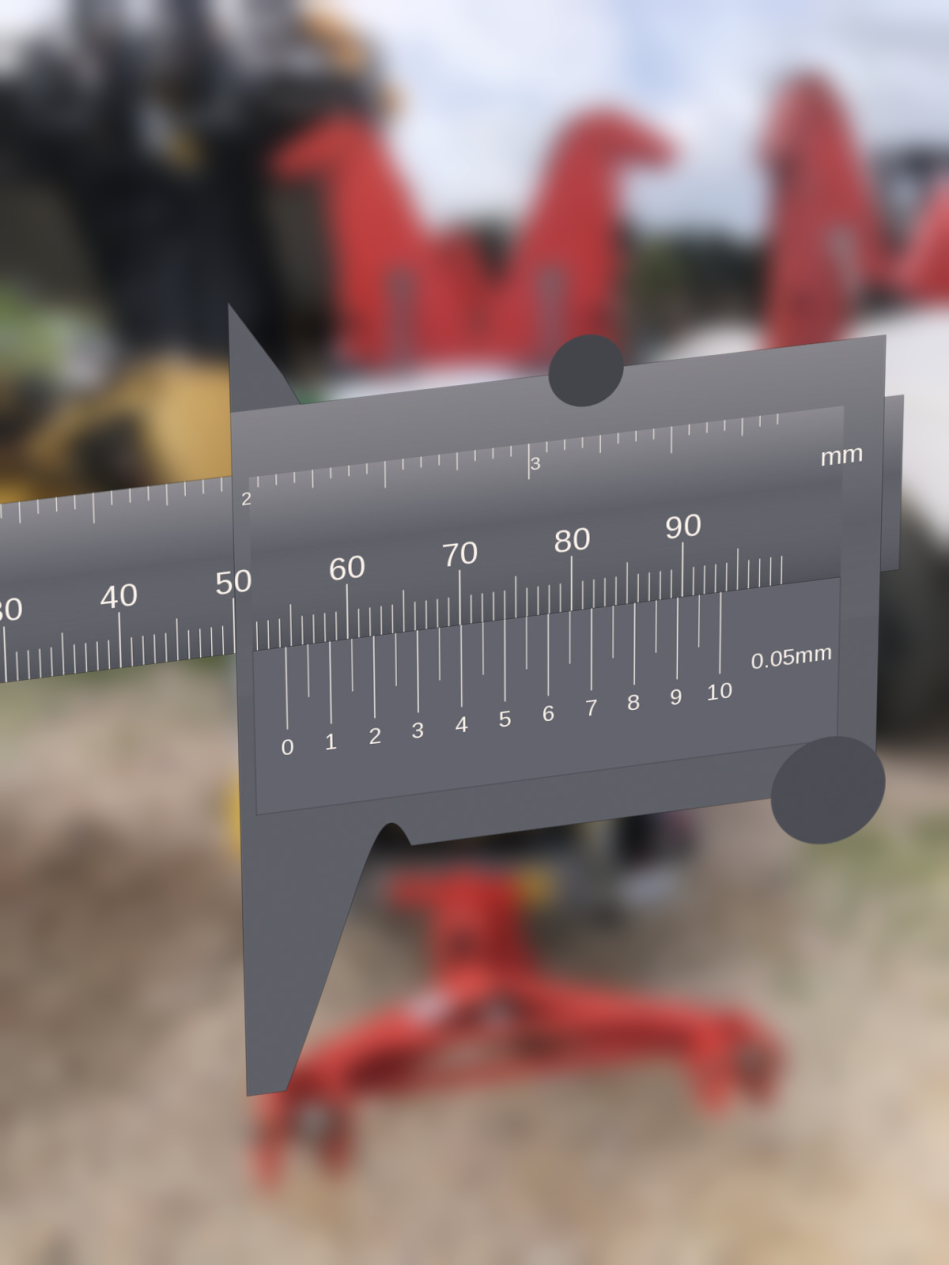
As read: value=54.5 unit=mm
